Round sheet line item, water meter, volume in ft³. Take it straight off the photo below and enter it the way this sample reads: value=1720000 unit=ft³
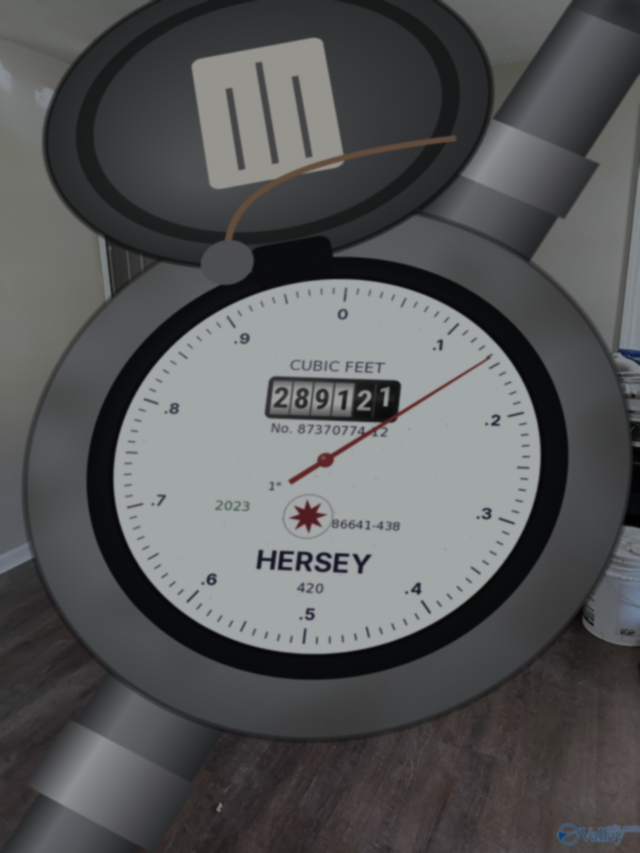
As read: value=289121.14 unit=ft³
